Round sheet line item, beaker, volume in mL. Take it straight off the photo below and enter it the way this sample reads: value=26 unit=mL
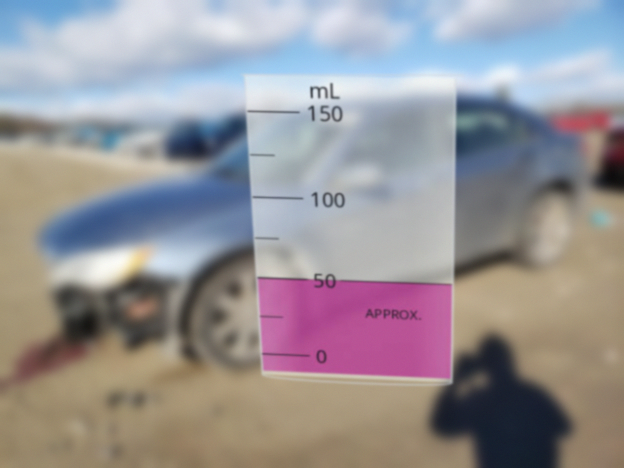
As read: value=50 unit=mL
